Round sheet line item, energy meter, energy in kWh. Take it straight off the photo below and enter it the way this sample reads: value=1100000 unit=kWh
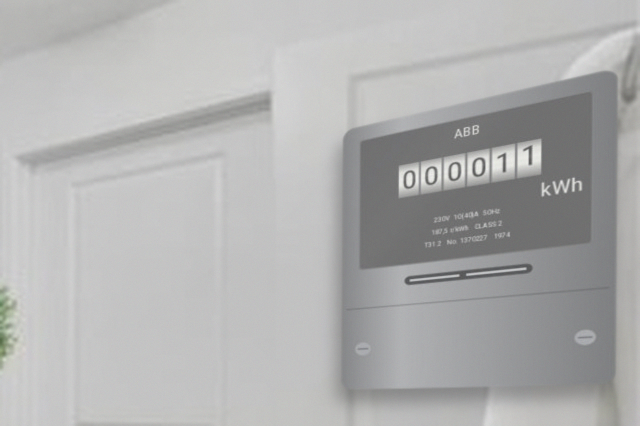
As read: value=11 unit=kWh
